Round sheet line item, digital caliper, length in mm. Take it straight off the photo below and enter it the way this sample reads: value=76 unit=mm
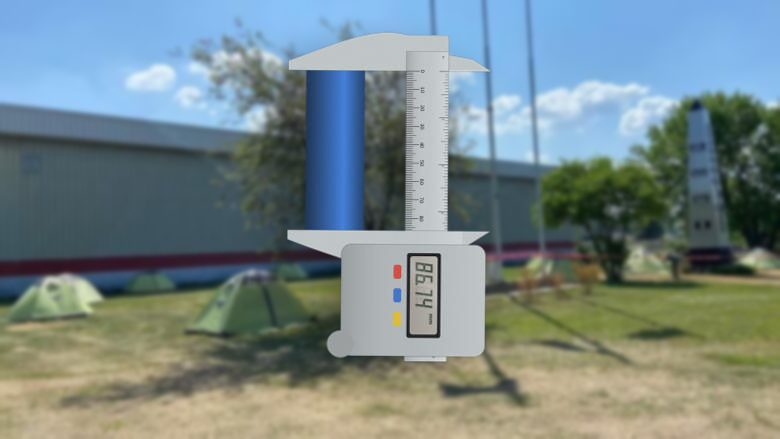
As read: value=86.74 unit=mm
